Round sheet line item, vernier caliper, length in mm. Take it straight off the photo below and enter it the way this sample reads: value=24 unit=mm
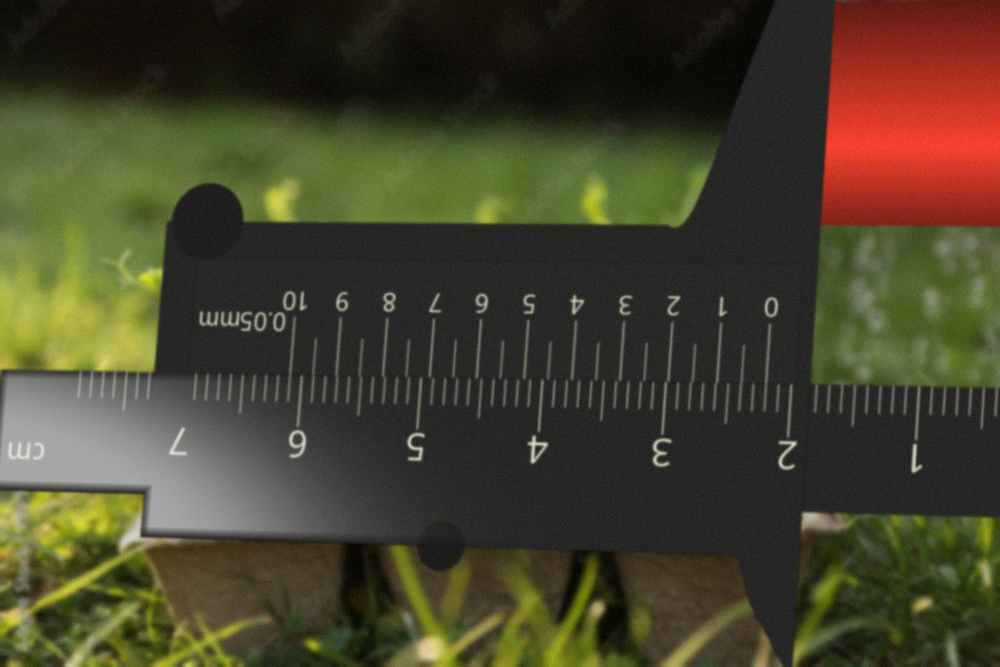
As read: value=22.0 unit=mm
